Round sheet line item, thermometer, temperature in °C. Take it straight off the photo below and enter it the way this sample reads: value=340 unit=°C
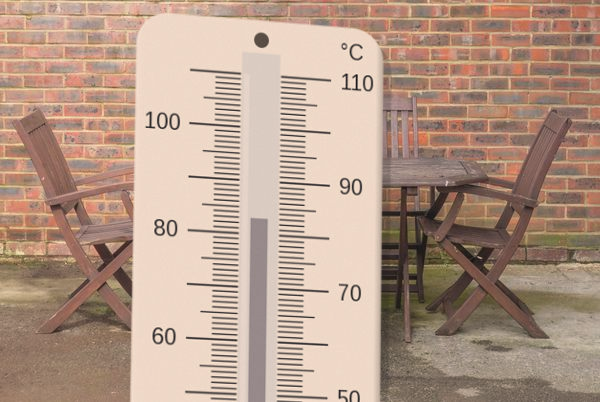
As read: value=83 unit=°C
